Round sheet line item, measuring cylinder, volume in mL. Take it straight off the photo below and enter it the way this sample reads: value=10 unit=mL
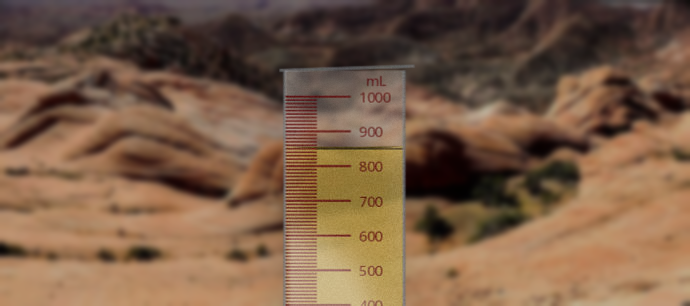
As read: value=850 unit=mL
